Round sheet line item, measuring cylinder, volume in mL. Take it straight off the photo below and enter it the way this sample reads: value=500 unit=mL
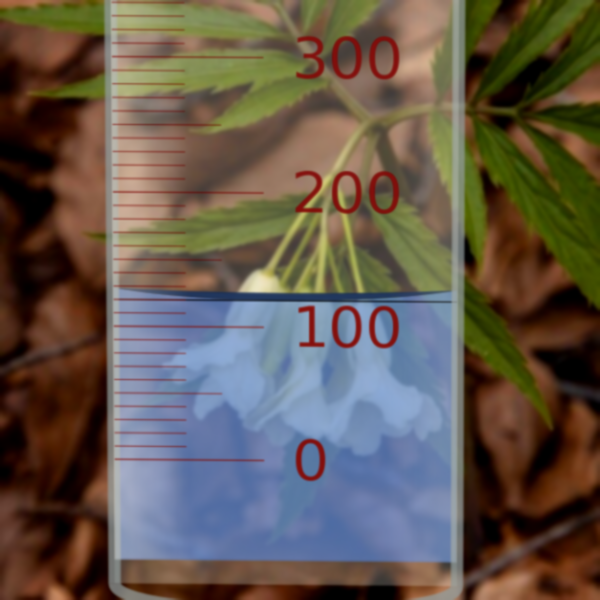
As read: value=120 unit=mL
